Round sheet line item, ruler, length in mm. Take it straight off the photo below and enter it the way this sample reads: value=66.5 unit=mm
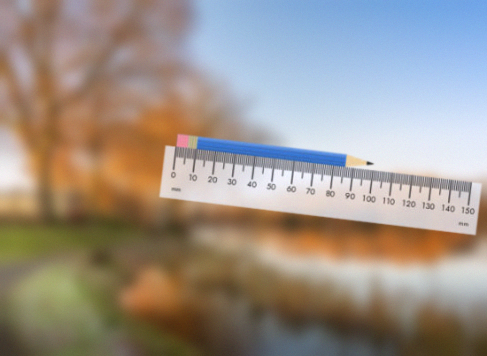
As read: value=100 unit=mm
